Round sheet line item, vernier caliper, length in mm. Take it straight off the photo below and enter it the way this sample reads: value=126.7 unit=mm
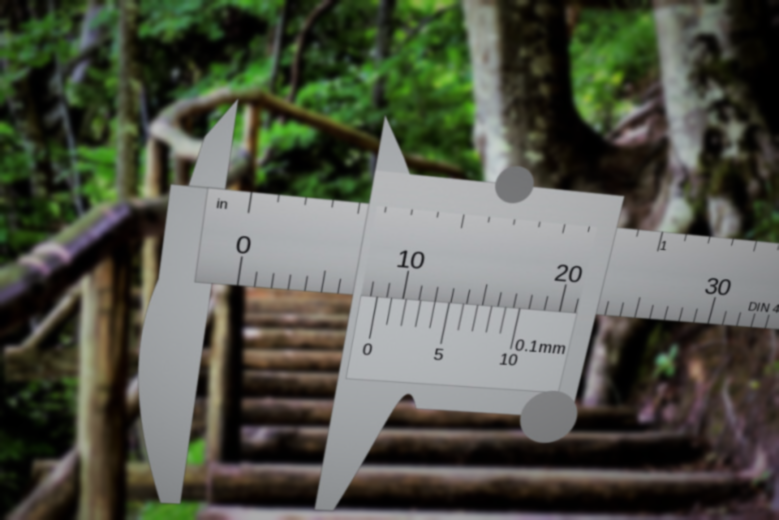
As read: value=8.4 unit=mm
